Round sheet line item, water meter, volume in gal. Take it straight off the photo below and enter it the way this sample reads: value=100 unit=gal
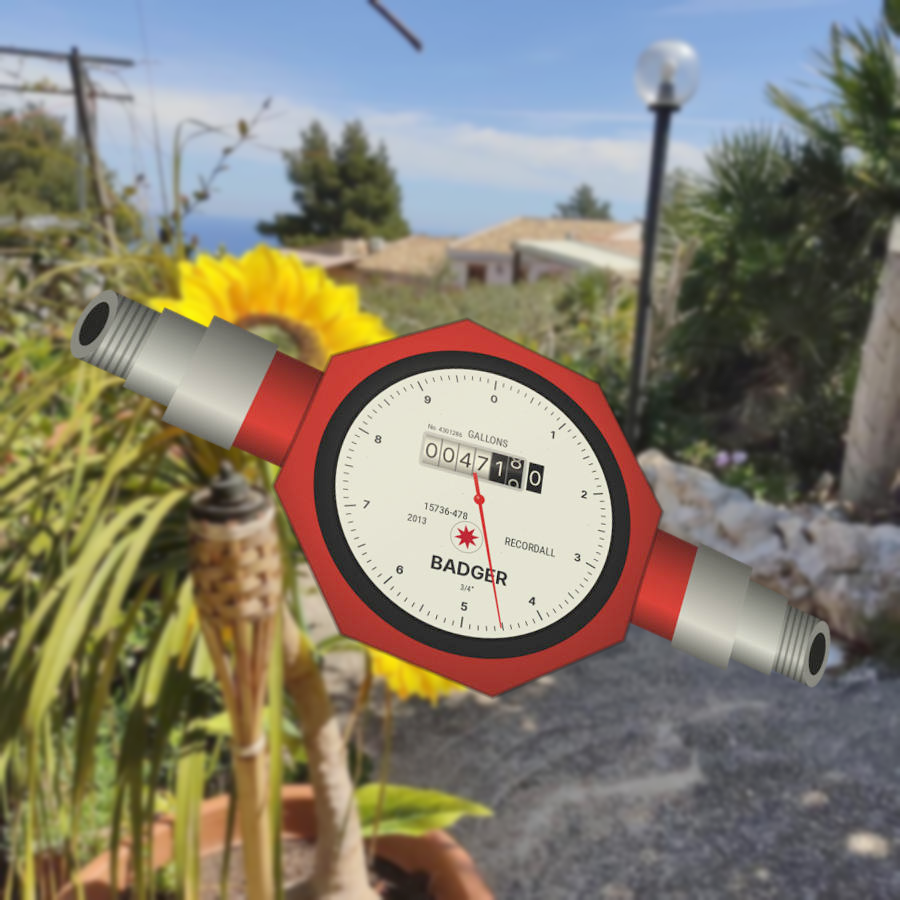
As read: value=47184.5 unit=gal
